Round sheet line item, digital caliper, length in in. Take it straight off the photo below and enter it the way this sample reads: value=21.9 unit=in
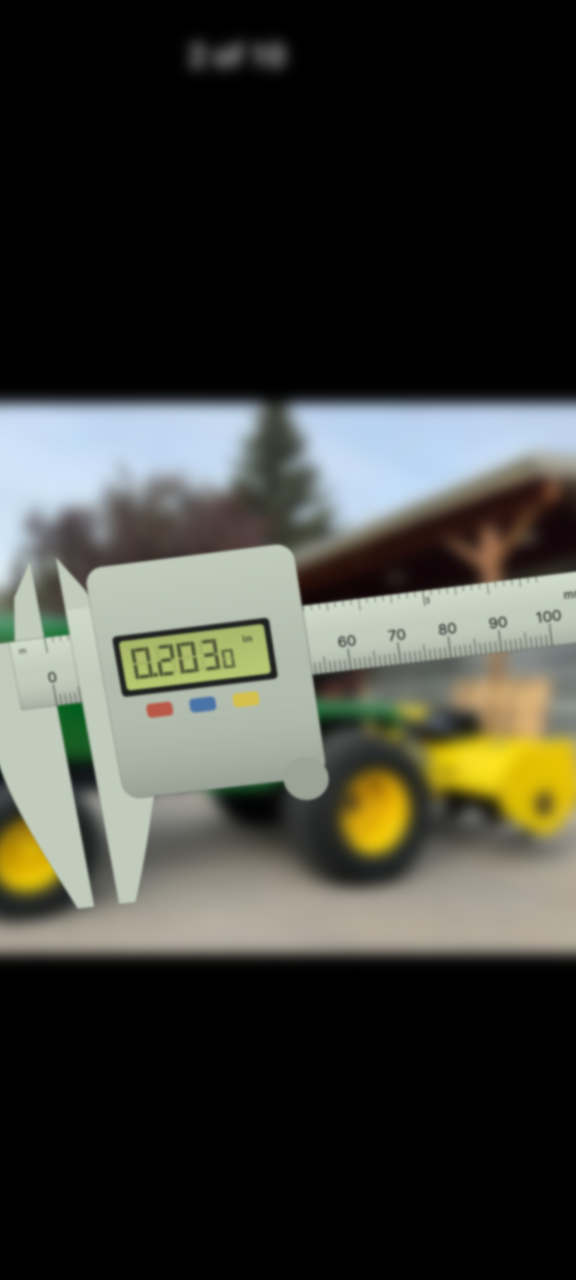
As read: value=0.2030 unit=in
